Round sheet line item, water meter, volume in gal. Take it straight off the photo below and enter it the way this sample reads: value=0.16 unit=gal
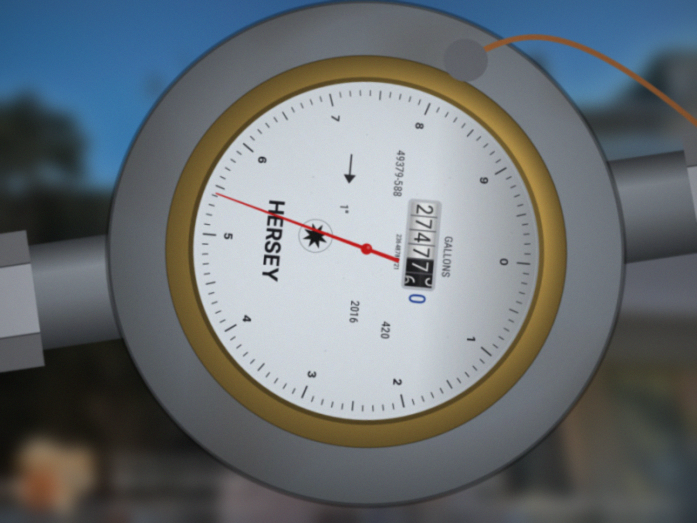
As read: value=2747755.4 unit=gal
